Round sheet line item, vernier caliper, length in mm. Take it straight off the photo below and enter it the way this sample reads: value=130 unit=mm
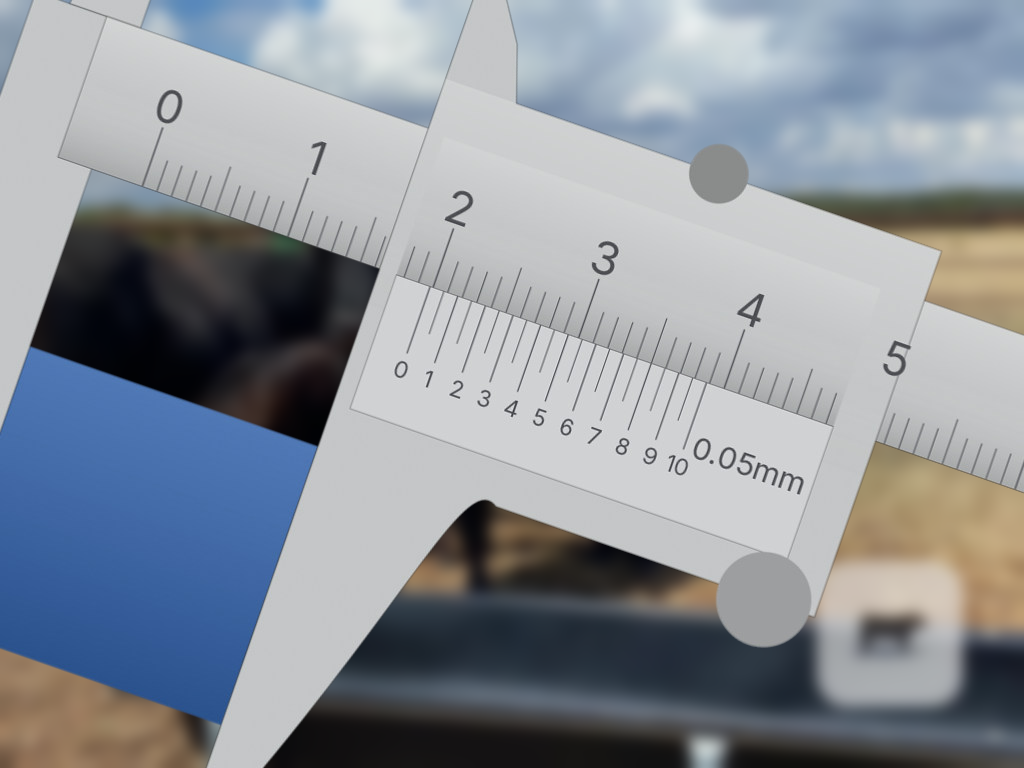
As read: value=19.8 unit=mm
